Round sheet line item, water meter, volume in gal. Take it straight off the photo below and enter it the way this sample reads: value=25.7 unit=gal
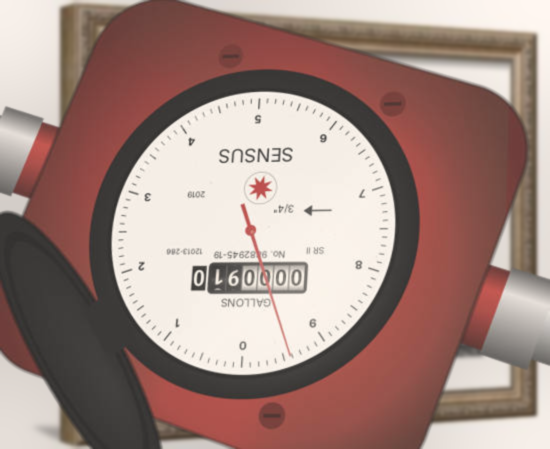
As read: value=909.4 unit=gal
